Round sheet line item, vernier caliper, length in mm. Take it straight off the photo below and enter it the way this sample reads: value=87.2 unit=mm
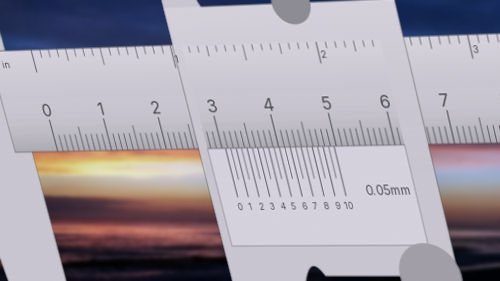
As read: value=30.6 unit=mm
